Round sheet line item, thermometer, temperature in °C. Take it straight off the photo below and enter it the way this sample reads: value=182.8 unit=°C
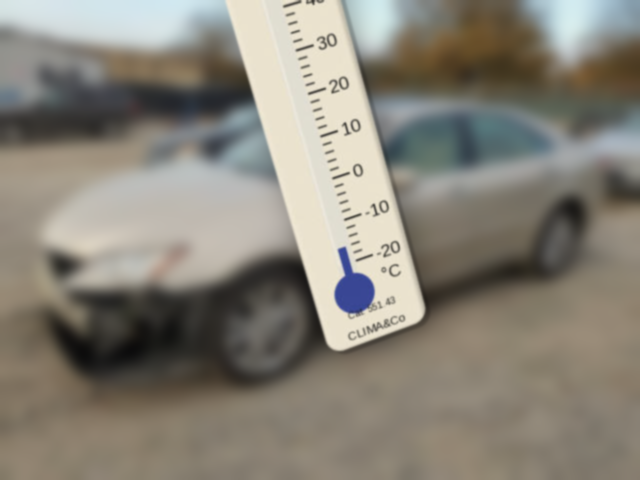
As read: value=-16 unit=°C
